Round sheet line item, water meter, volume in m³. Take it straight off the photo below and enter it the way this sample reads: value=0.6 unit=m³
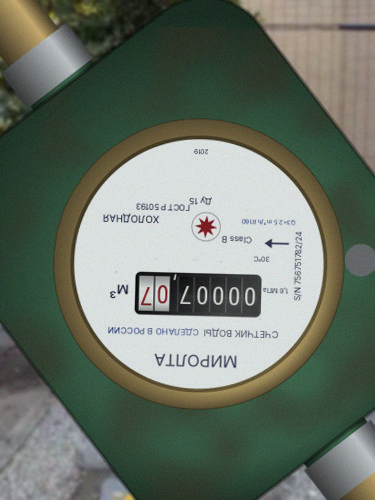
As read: value=7.07 unit=m³
